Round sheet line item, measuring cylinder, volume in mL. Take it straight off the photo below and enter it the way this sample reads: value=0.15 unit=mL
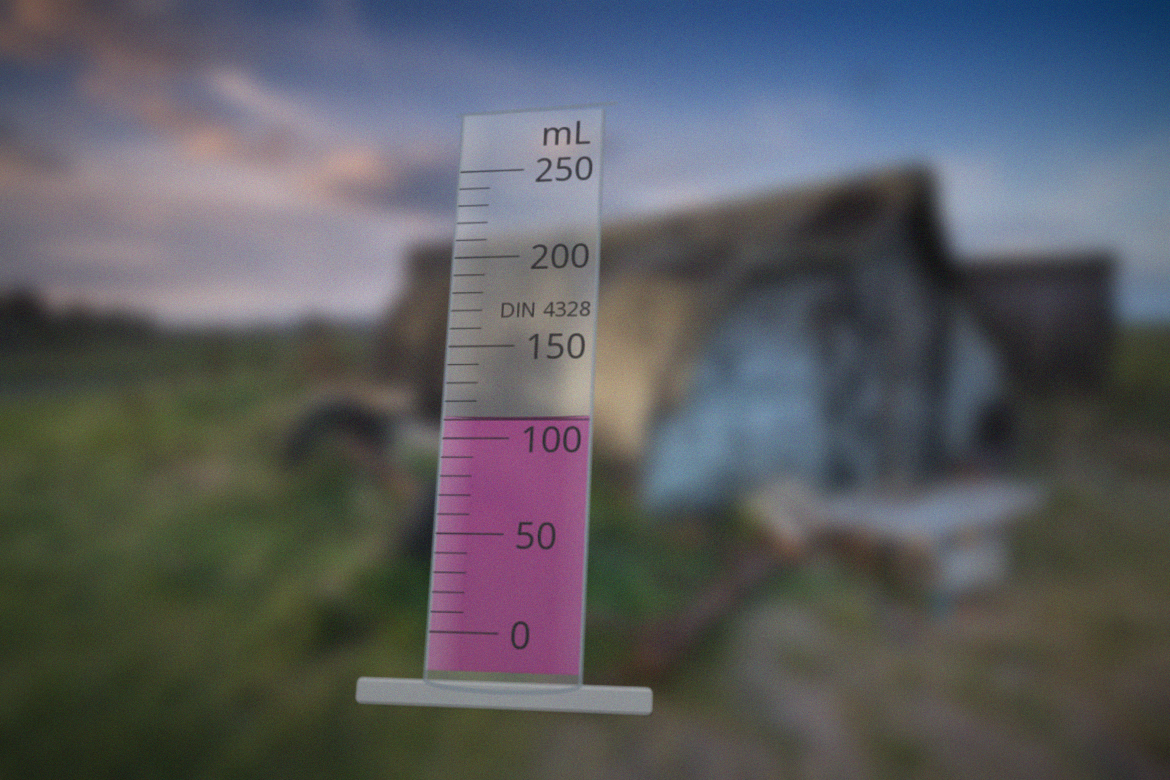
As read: value=110 unit=mL
